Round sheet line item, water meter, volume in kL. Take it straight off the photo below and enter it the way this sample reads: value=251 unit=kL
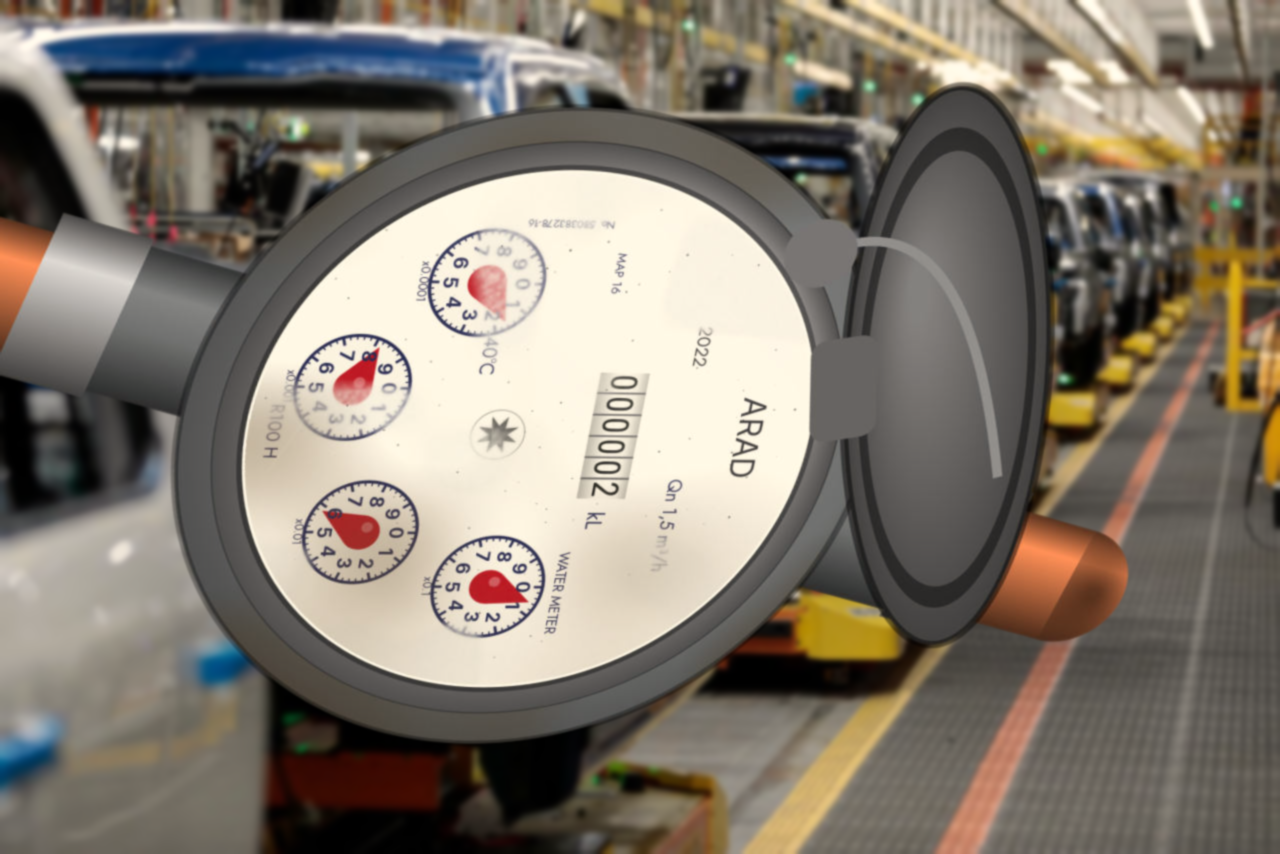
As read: value=2.0581 unit=kL
